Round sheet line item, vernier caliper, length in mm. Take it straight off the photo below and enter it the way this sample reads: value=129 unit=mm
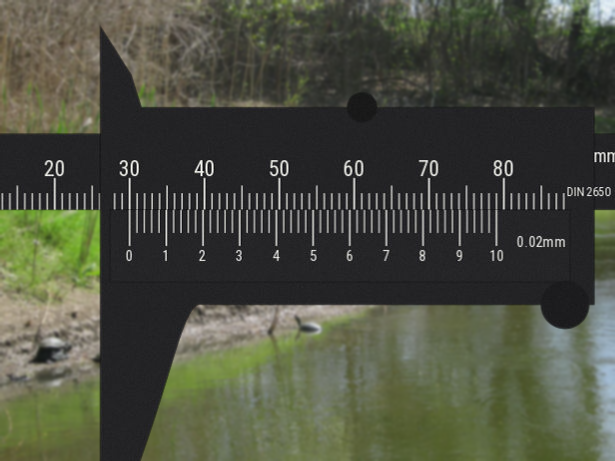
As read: value=30.0 unit=mm
